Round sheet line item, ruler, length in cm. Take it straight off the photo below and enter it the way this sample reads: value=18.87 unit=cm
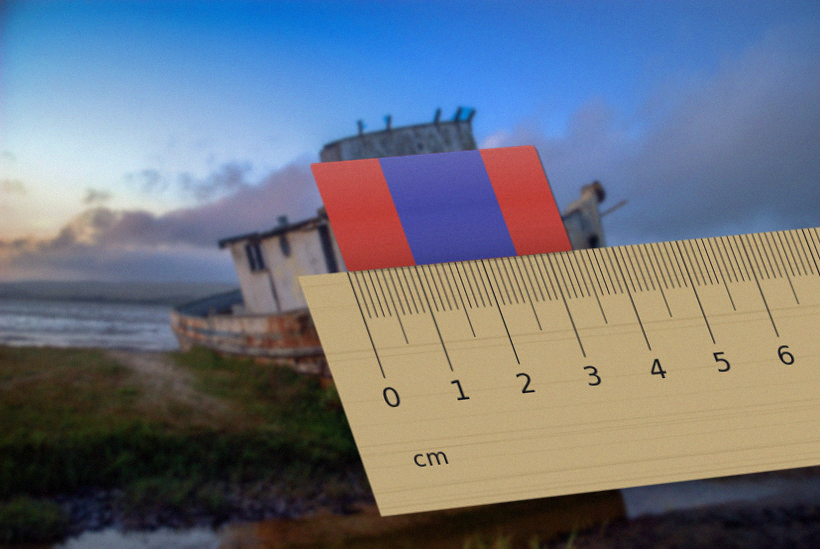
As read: value=3.4 unit=cm
